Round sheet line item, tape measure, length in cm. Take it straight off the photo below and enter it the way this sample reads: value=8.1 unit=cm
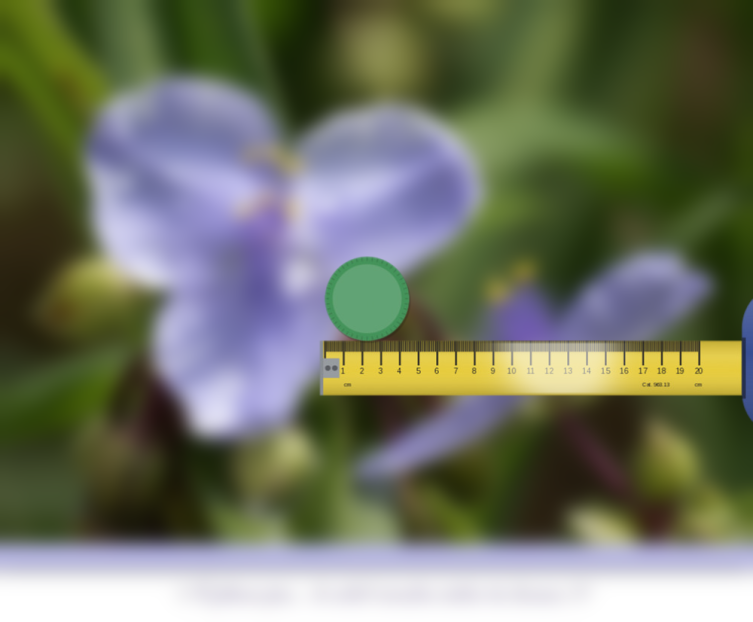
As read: value=4.5 unit=cm
